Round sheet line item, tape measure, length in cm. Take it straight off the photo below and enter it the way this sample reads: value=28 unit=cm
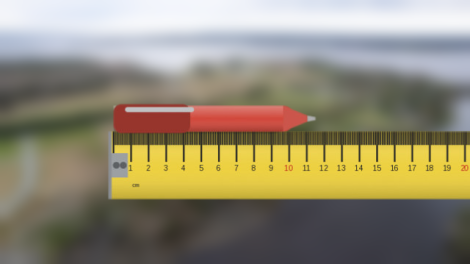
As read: value=11.5 unit=cm
